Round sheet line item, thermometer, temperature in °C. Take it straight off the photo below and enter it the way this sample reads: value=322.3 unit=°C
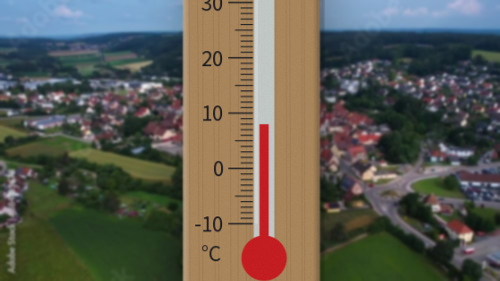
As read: value=8 unit=°C
